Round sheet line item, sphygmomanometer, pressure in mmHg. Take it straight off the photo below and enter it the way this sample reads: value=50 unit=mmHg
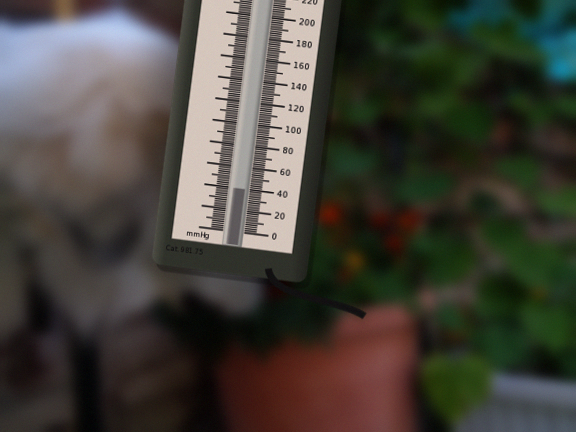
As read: value=40 unit=mmHg
